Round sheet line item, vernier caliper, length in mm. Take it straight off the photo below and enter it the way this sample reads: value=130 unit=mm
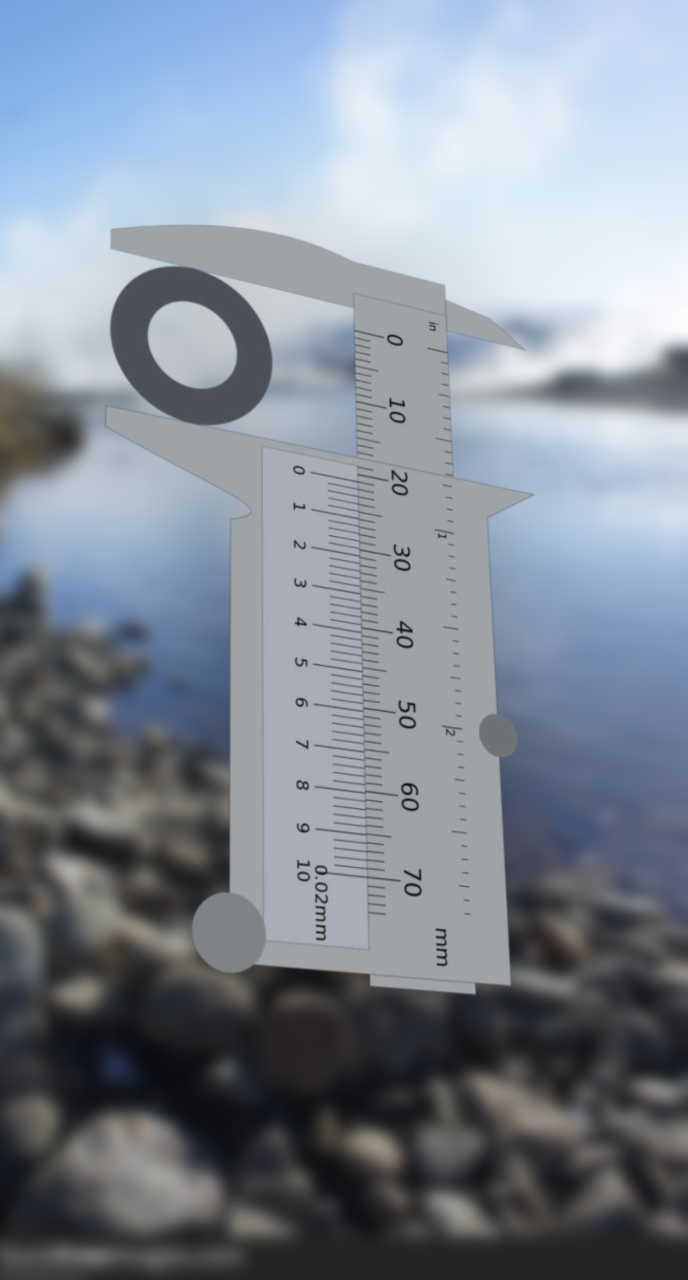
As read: value=21.0 unit=mm
